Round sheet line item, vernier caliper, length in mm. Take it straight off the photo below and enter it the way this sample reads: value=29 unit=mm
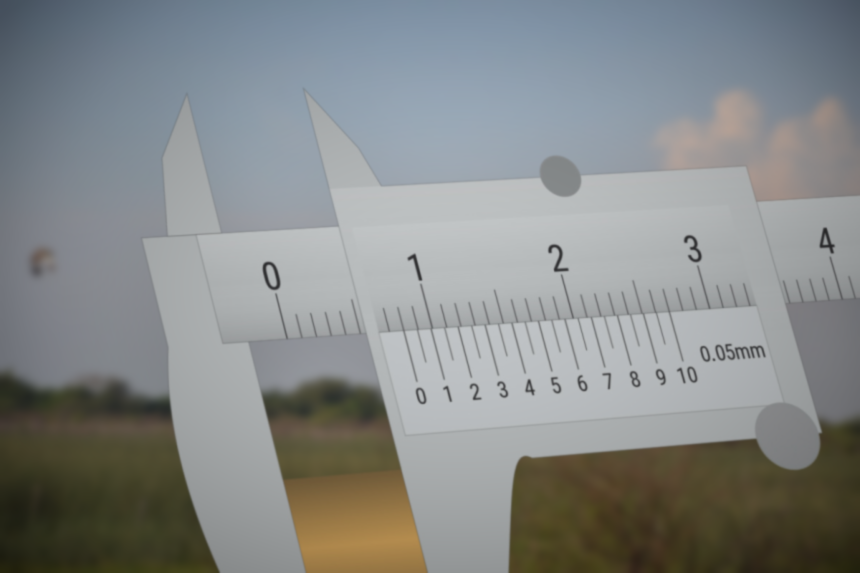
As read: value=8.0 unit=mm
